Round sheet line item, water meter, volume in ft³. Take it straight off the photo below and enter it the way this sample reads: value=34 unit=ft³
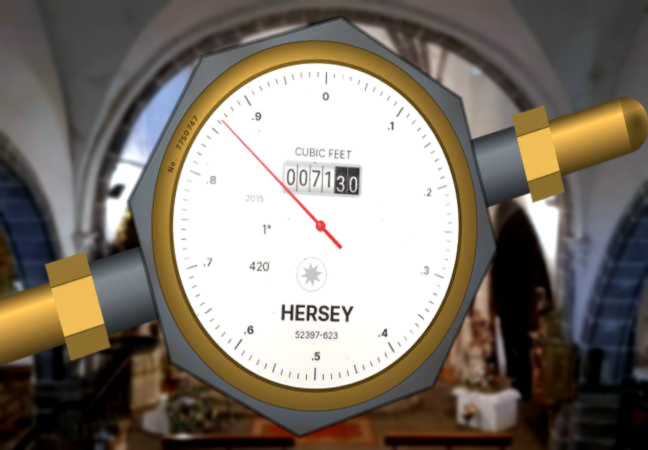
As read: value=7129.86 unit=ft³
